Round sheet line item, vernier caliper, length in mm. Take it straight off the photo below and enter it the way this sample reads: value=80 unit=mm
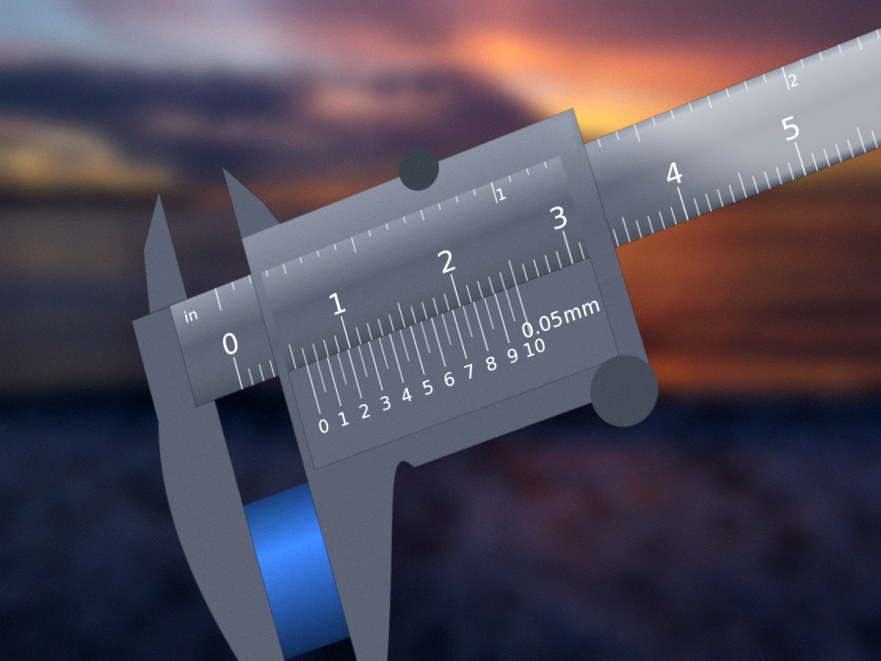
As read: value=6.0 unit=mm
